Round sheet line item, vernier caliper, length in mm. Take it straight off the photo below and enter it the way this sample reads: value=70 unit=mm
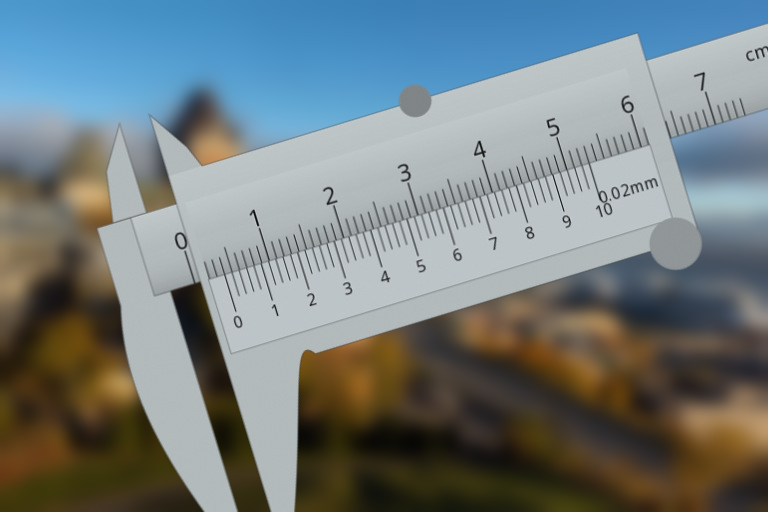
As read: value=4.0 unit=mm
